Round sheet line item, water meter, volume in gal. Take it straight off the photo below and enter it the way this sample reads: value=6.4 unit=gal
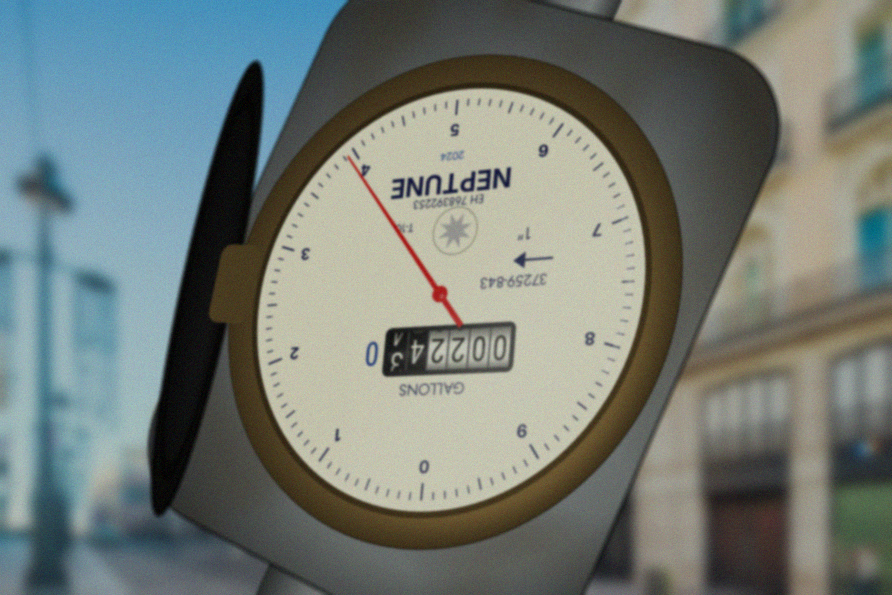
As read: value=22433.9 unit=gal
